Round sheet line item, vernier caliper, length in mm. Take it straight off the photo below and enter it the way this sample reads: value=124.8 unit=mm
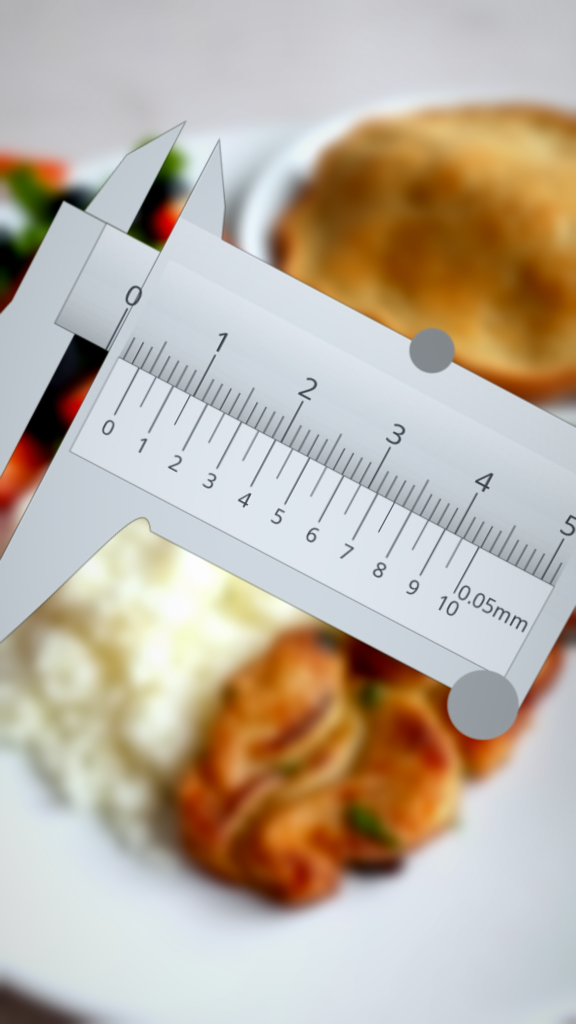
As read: value=3.8 unit=mm
